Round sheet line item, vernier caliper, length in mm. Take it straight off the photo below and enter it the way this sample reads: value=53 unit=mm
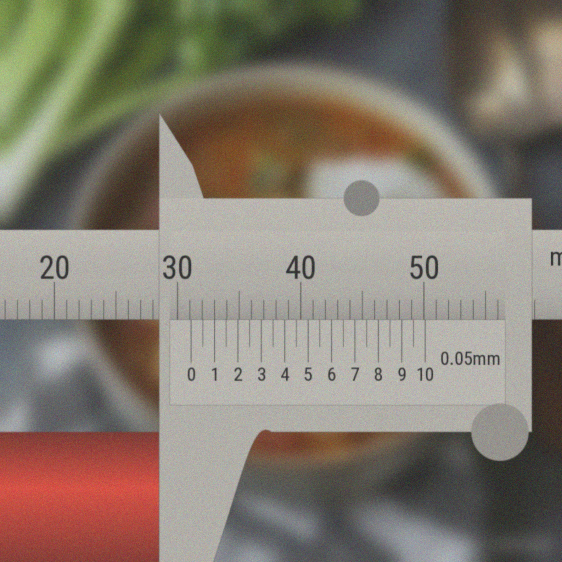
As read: value=31.1 unit=mm
